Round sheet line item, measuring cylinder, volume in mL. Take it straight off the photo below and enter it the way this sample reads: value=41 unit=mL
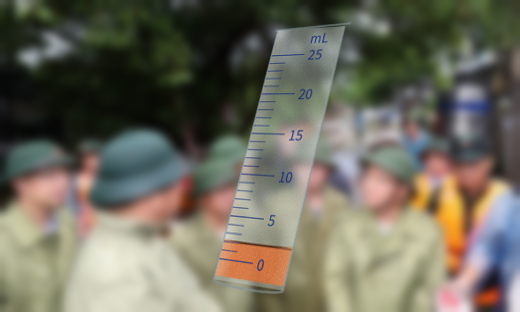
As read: value=2 unit=mL
